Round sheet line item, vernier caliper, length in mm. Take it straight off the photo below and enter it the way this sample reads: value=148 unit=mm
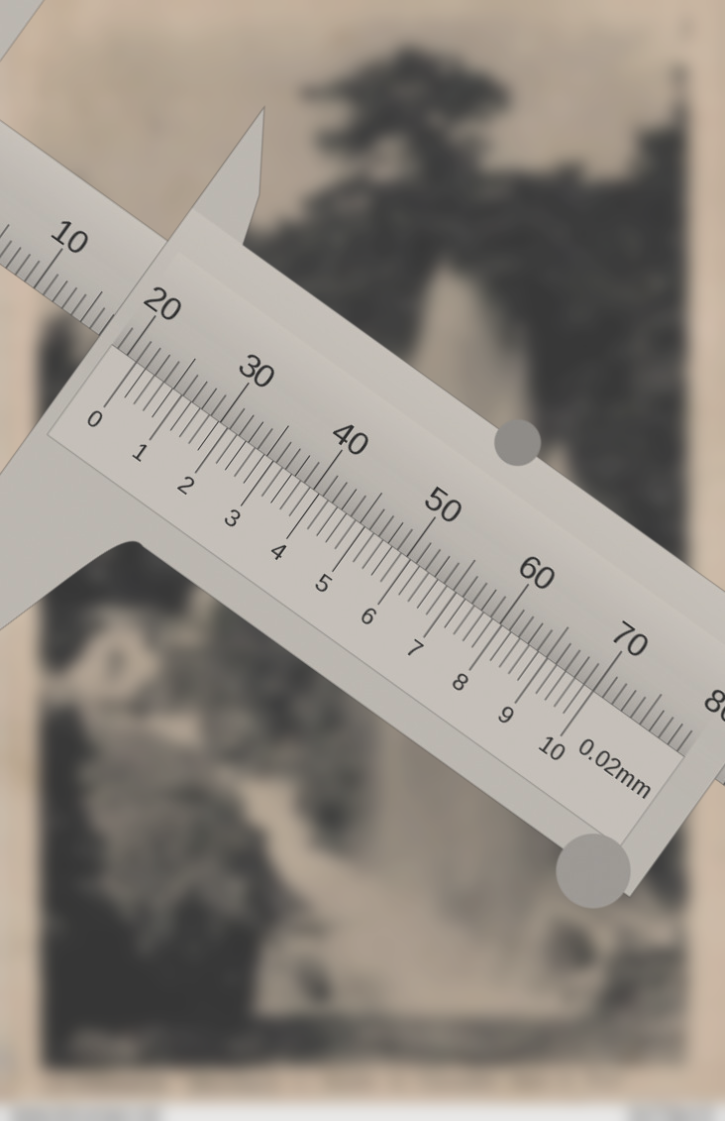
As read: value=21.0 unit=mm
